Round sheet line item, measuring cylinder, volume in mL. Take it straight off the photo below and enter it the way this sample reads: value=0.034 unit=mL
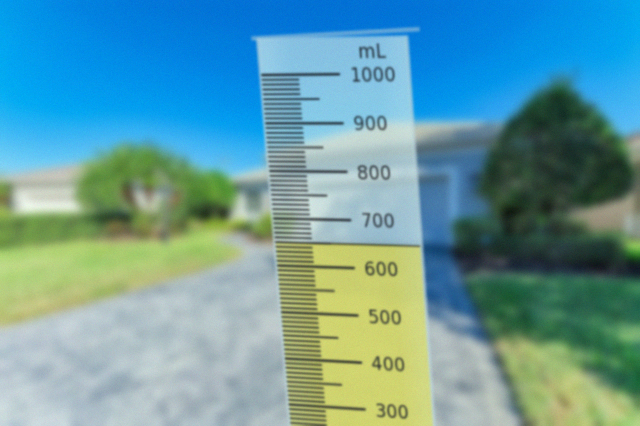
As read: value=650 unit=mL
